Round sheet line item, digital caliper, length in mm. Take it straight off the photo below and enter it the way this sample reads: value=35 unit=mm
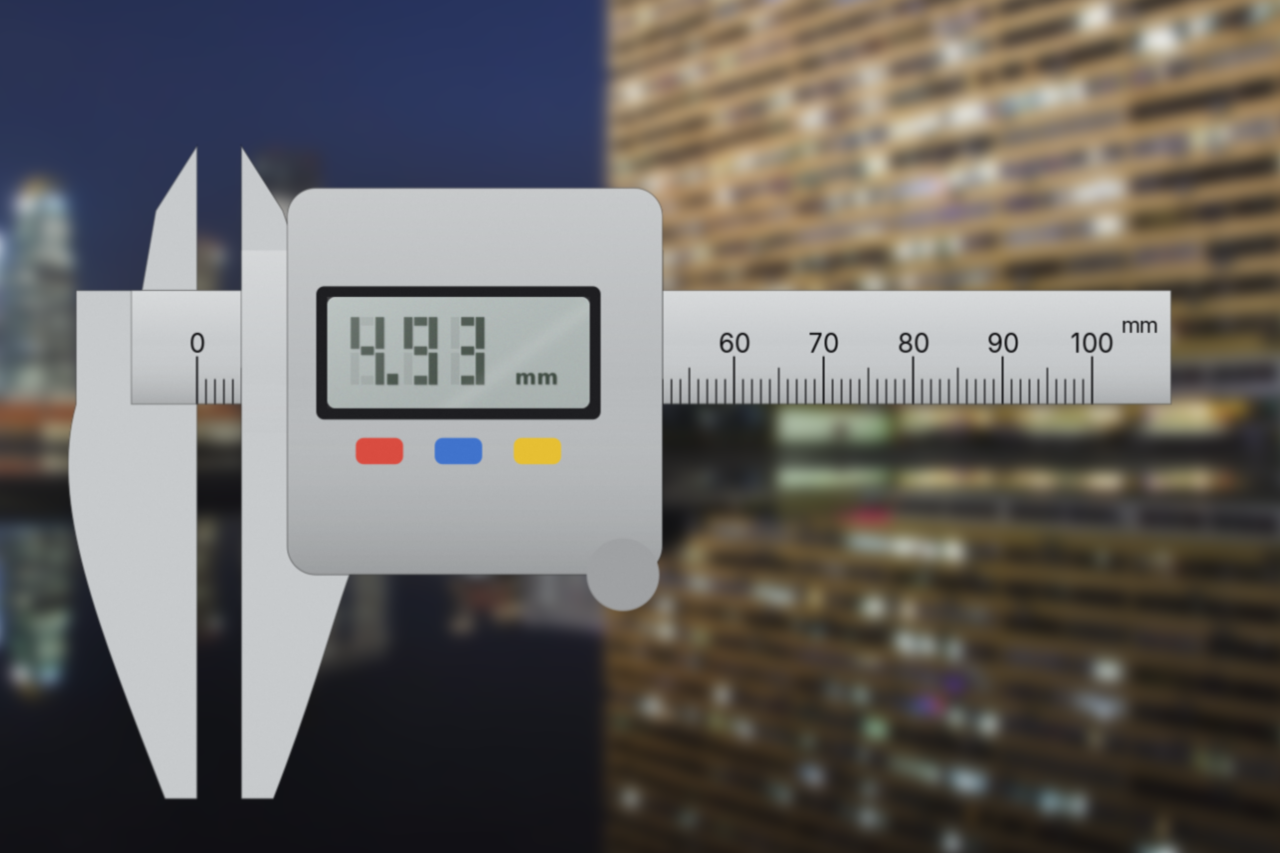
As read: value=4.93 unit=mm
